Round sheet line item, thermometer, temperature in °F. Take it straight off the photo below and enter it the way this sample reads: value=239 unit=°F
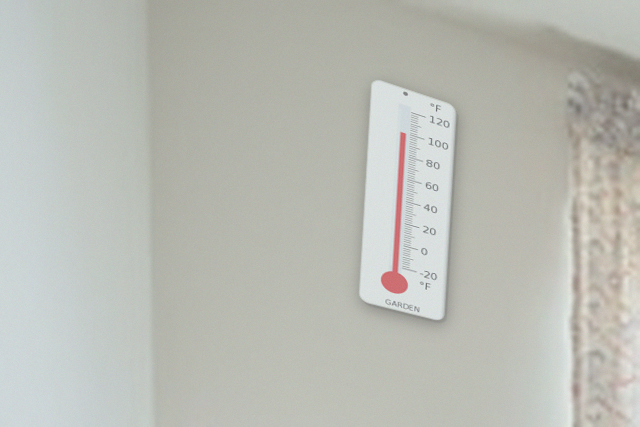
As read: value=100 unit=°F
